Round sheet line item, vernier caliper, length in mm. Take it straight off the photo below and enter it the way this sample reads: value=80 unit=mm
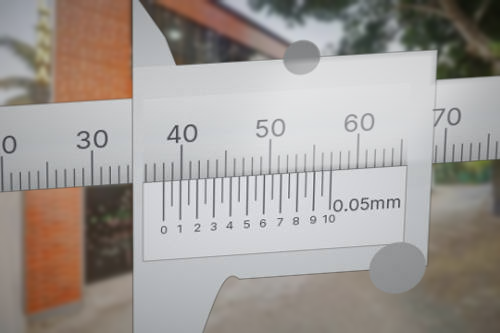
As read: value=38.0 unit=mm
